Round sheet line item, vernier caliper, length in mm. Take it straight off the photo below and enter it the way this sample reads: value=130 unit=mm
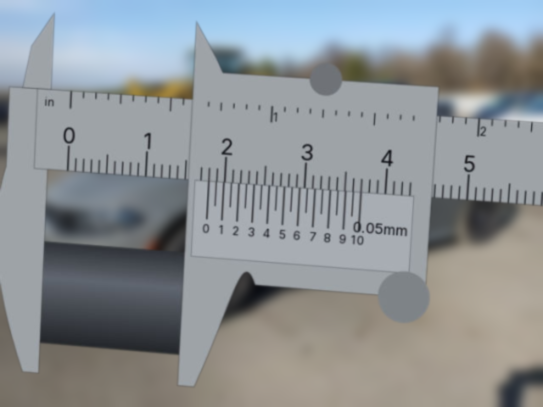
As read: value=18.0 unit=mm
